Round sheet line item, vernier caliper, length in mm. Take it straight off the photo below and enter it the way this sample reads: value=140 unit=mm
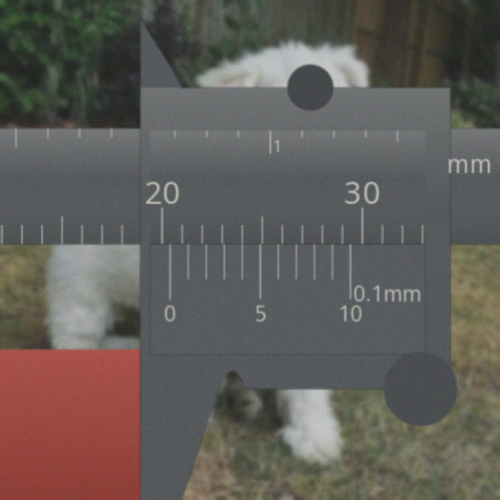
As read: value=20.4 unit=mm
